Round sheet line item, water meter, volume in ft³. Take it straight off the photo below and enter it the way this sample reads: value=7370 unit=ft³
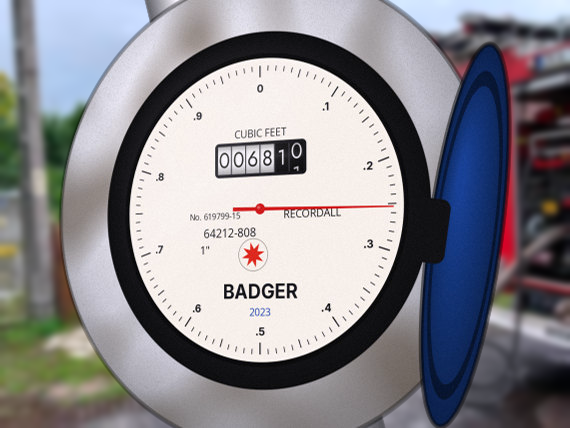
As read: value=6810.25 unit=ft³
